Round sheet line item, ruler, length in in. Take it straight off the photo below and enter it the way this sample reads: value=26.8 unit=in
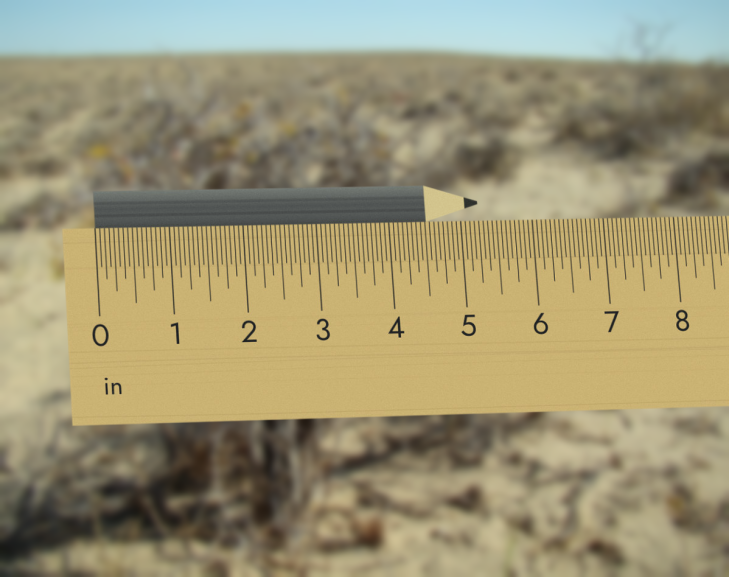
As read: value=5.25 unit=in
